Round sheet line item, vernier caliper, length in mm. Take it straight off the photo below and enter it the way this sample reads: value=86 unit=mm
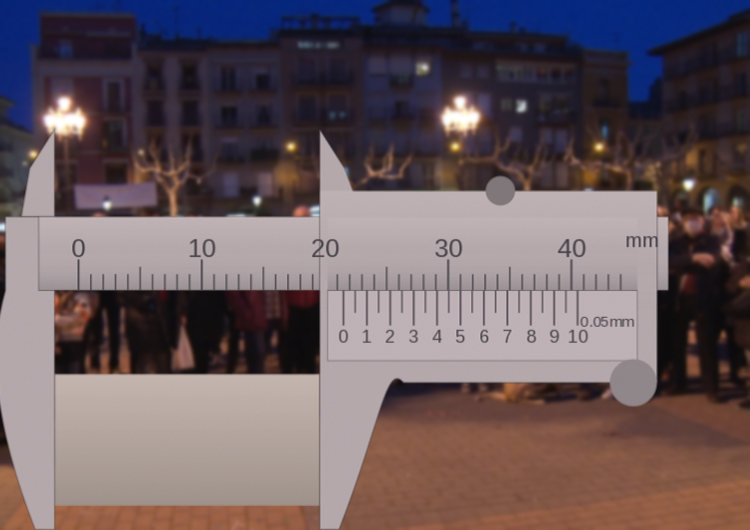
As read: value=21.5 unit=mm
